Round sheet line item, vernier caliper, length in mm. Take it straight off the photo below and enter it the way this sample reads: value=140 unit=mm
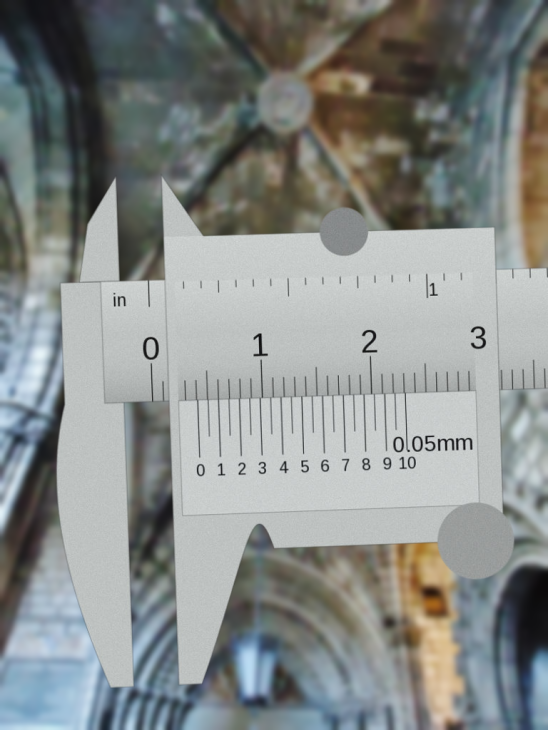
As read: value=4.1 unit=mm
